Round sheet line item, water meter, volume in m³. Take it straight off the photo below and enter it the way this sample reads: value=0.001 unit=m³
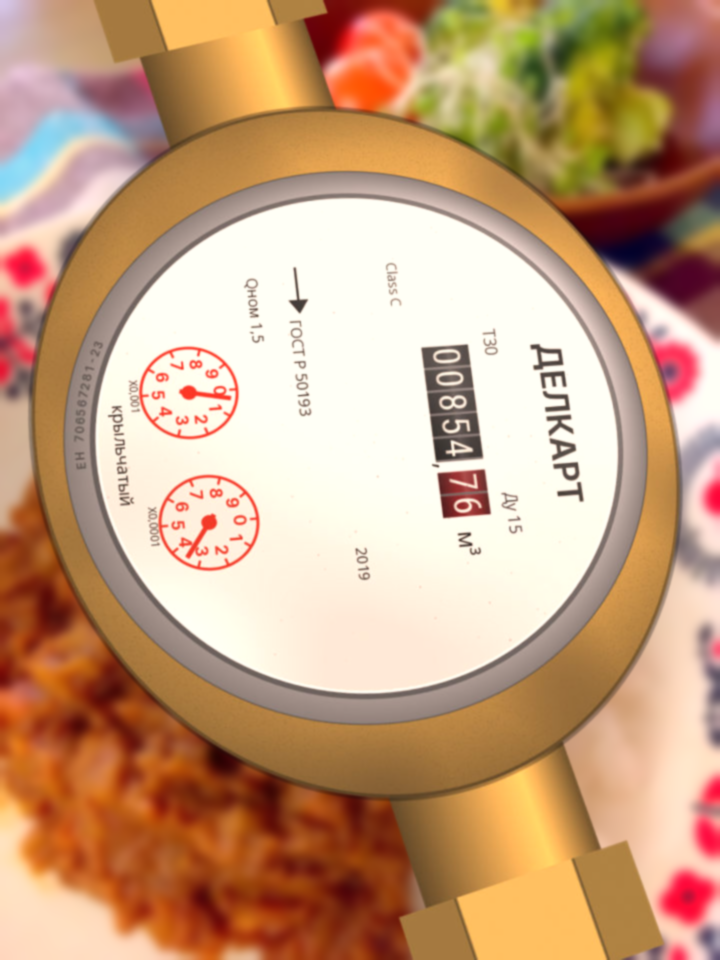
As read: value=854.7603 unit=m³
